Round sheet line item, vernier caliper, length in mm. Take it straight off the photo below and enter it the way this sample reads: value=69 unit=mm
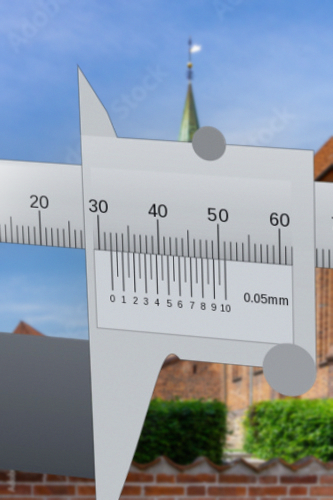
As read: value=32.0 unit=mm
